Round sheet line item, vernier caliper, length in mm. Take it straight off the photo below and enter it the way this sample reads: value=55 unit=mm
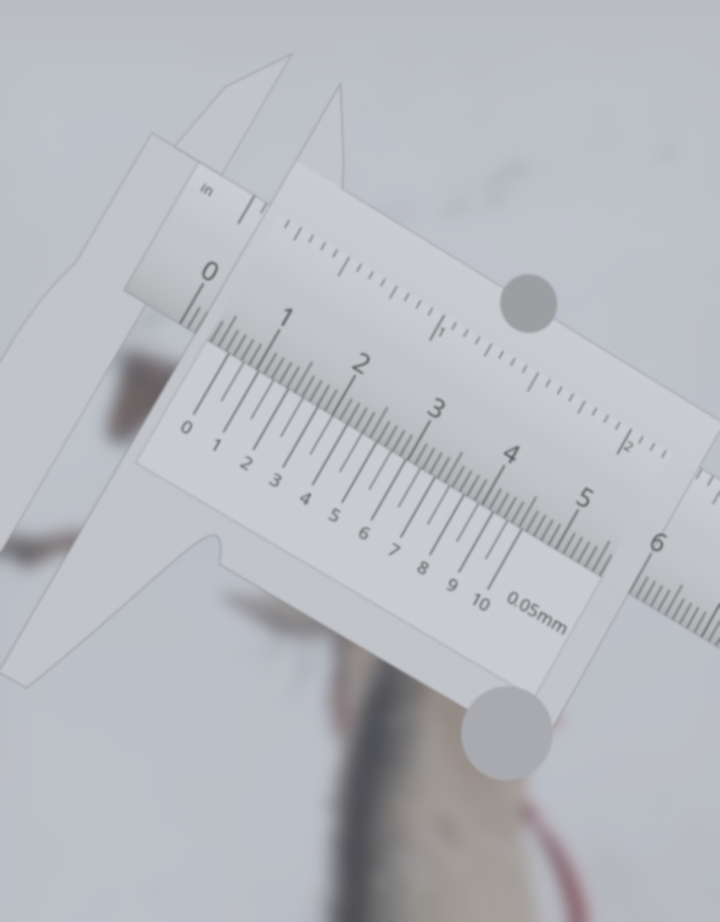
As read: value=6.4 unit=mm
